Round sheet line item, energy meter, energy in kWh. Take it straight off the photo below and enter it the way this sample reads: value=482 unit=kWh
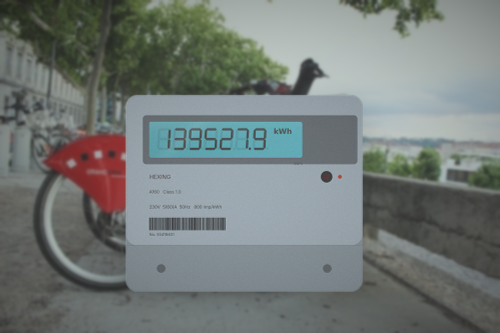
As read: value=139527.9 unit=kWh
